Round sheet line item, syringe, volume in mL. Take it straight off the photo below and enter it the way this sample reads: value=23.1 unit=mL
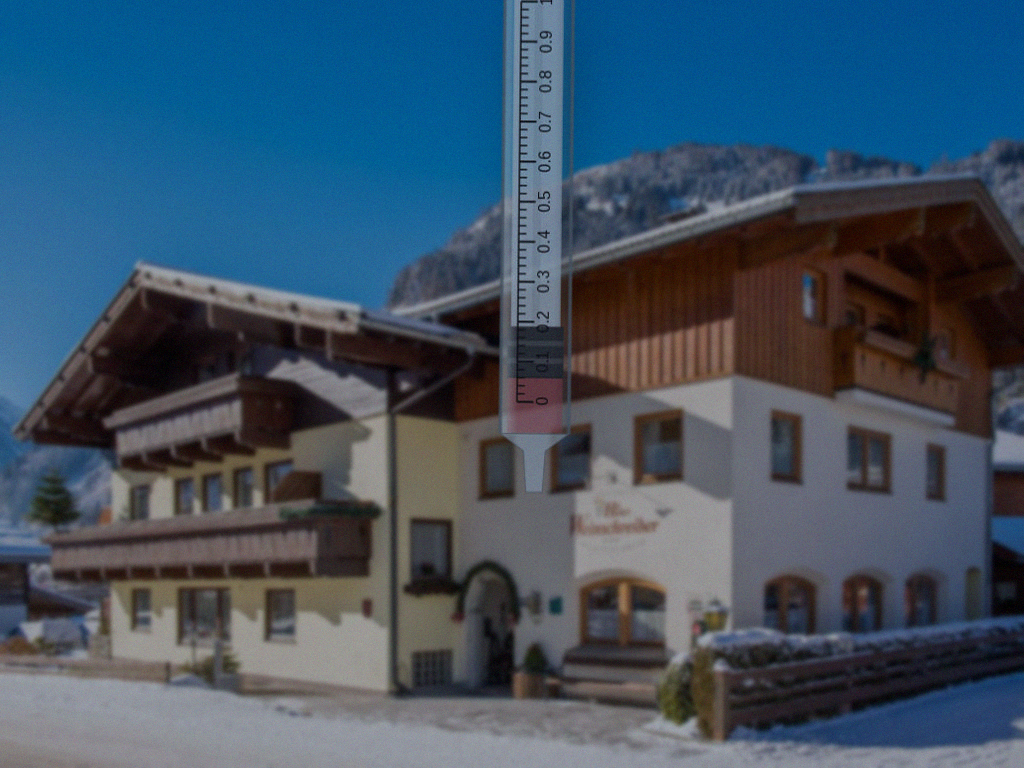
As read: value=0.06 unit=mL
